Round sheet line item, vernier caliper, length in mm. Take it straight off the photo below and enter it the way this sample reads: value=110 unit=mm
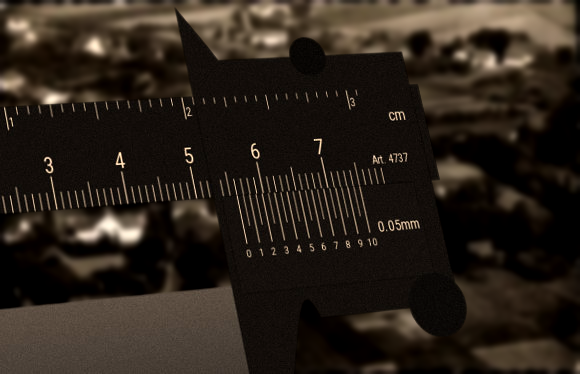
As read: value=56.0 unit=mm
